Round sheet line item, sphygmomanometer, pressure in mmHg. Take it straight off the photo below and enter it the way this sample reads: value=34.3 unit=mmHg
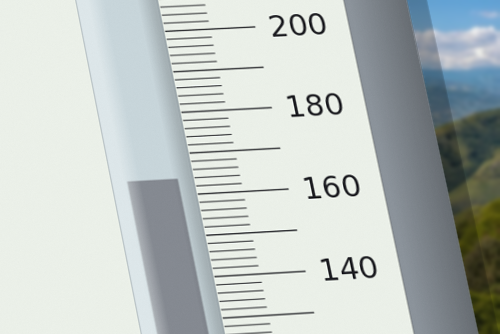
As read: value=164 unit=mmHg
